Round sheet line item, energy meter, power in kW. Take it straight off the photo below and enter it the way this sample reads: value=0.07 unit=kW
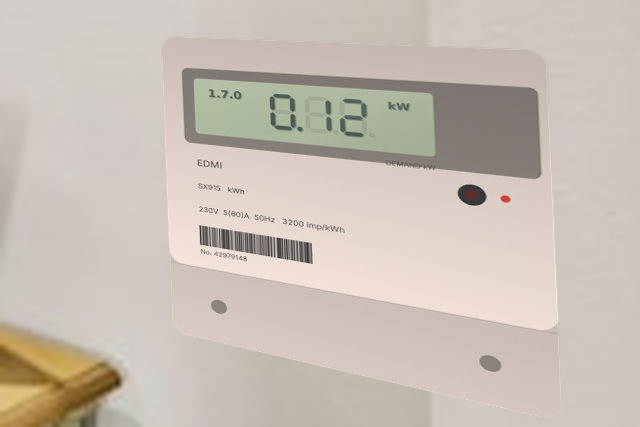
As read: value=0.12 unit=kW
